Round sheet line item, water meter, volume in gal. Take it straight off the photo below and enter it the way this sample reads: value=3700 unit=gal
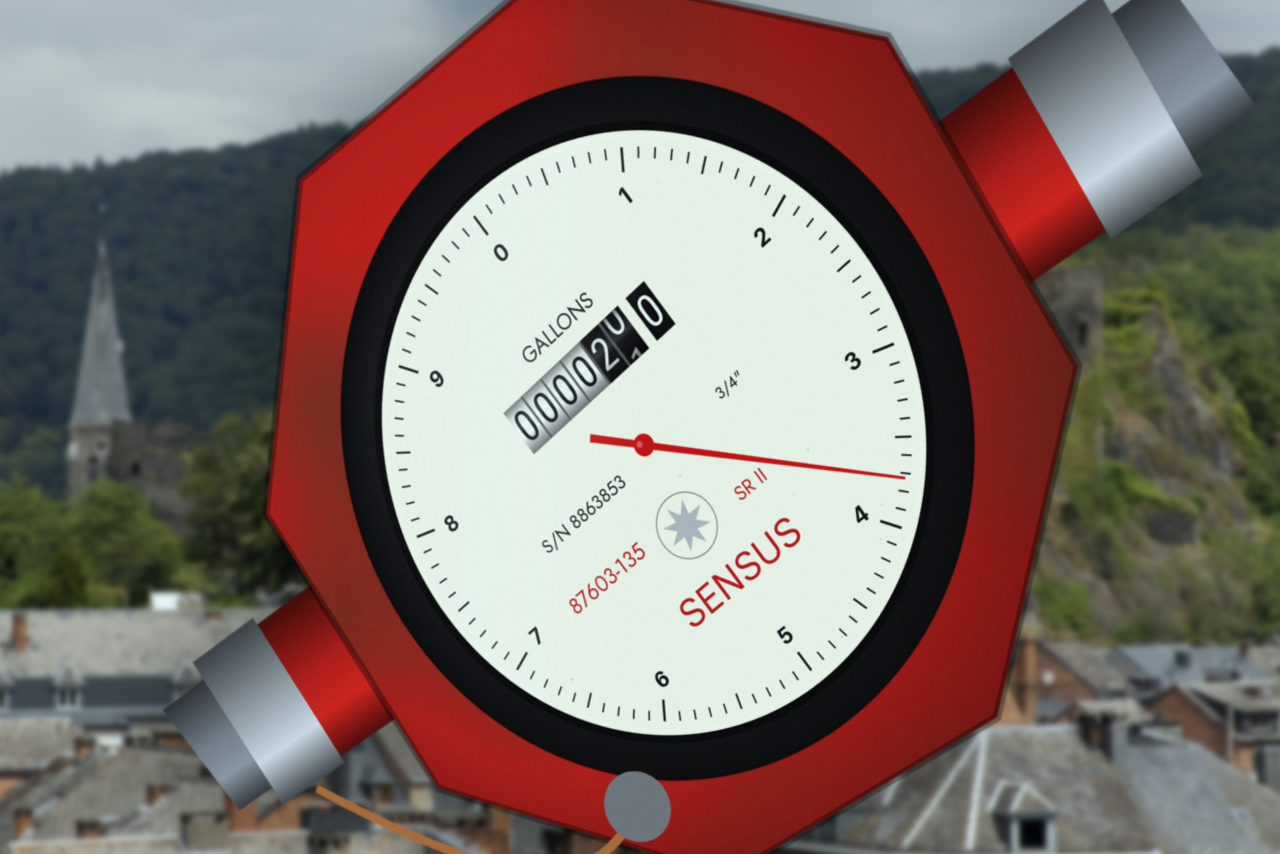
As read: value=203.7 unit=gal
